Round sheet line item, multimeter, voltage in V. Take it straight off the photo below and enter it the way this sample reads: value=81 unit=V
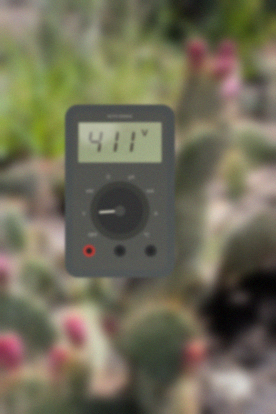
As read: value=411 unit=V
